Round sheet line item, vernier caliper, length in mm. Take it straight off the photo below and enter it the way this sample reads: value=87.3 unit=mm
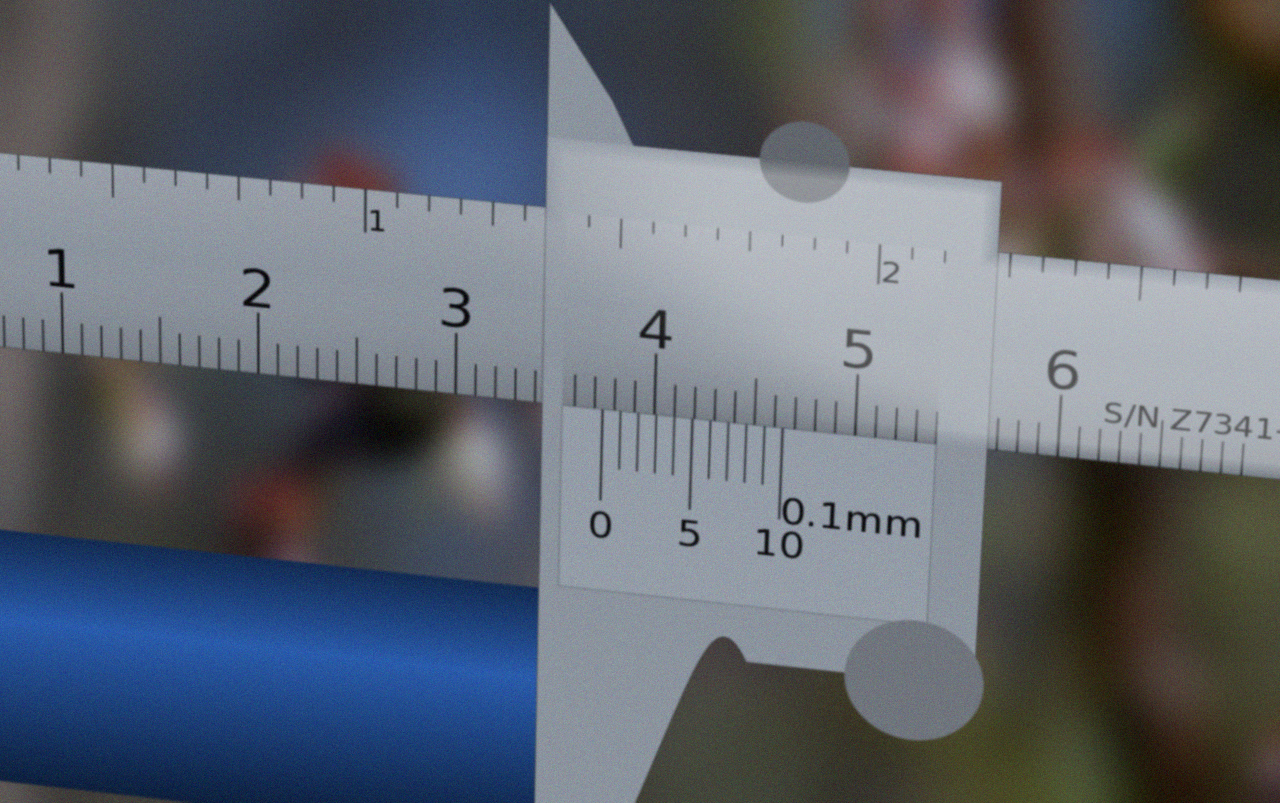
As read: value=37.4 unit=mm
